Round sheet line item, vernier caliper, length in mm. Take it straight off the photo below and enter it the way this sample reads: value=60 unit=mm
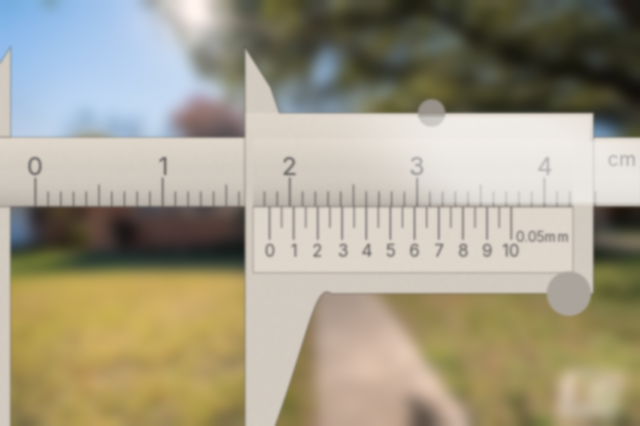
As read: value=18.4 unit=mm
